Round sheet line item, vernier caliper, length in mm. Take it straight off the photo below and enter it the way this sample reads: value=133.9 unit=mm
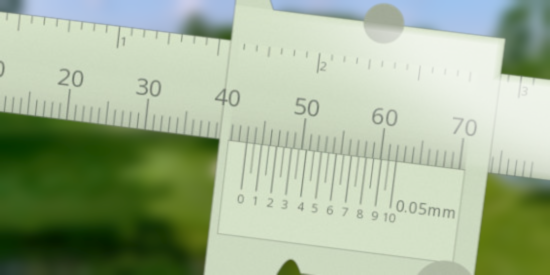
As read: value=43.0 unit=mm
